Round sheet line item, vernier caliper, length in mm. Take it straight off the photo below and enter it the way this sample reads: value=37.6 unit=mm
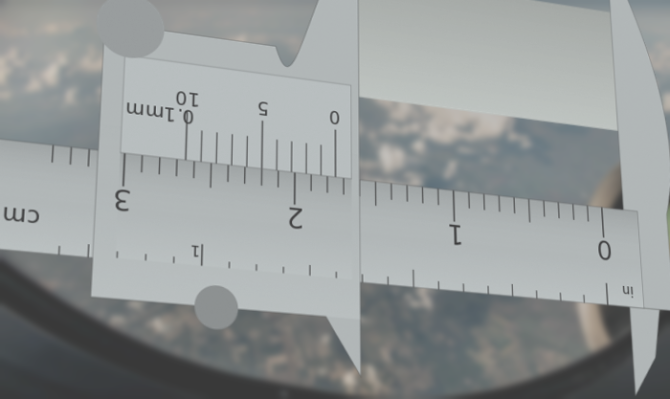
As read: value=17.5 unit=mm
